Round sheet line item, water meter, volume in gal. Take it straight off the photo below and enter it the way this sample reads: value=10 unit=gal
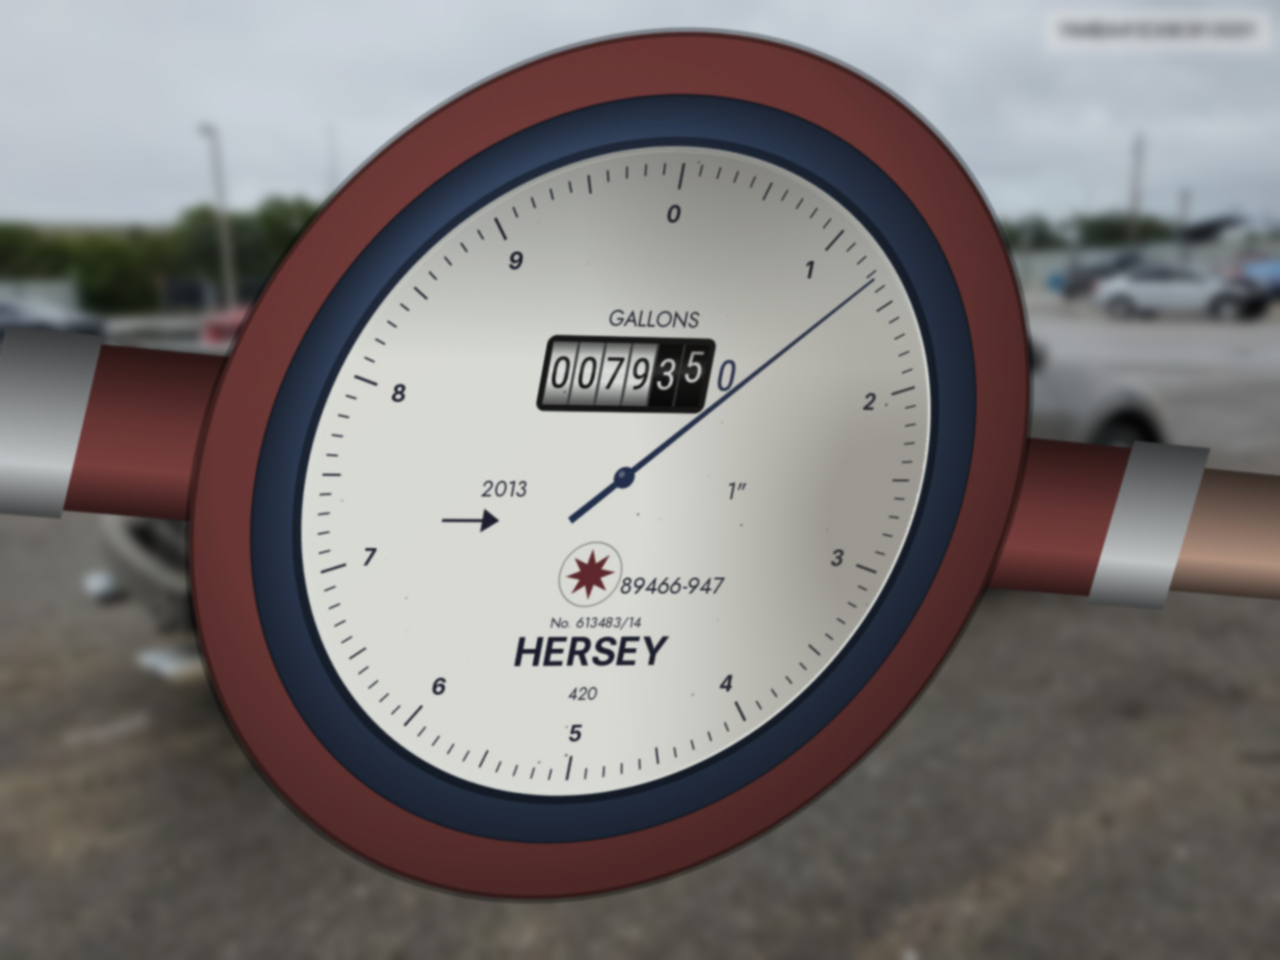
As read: value=79351.3 unit=gal
